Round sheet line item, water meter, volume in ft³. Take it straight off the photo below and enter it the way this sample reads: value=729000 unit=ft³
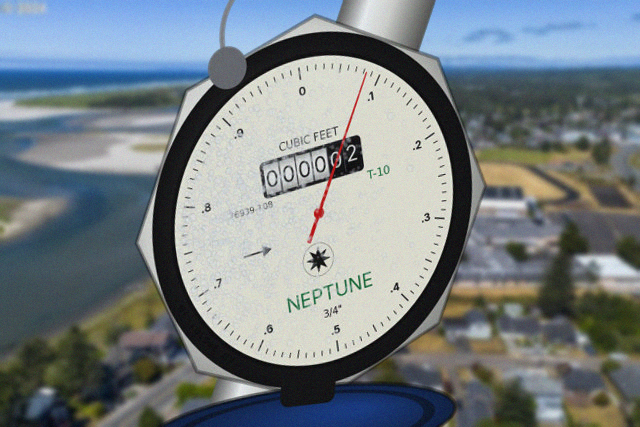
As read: value=2.08 unit=ft³
